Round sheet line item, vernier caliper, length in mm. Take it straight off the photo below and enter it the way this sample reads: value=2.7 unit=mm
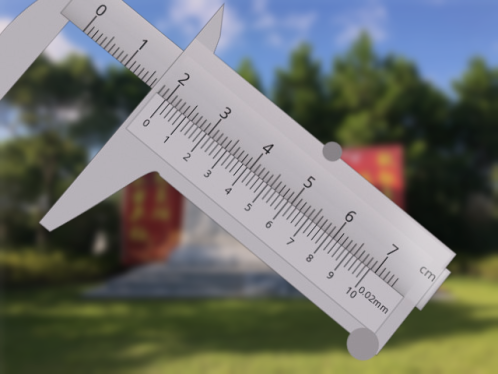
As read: value=19.8 unit=mm
